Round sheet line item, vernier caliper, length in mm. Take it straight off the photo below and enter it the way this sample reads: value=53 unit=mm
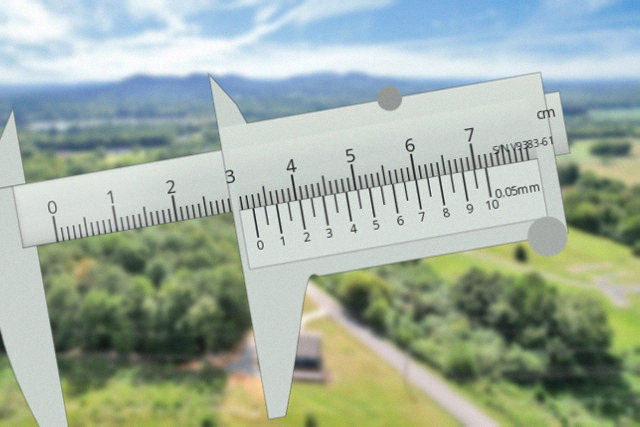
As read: value=32.8 unit=mm
